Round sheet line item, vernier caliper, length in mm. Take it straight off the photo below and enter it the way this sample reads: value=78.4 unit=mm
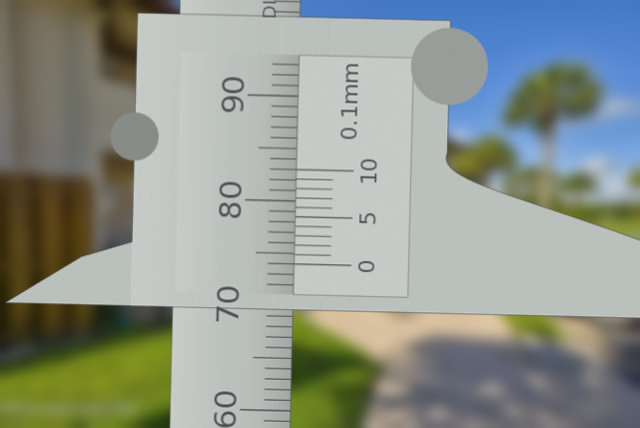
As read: value=74.0 unit=mm
